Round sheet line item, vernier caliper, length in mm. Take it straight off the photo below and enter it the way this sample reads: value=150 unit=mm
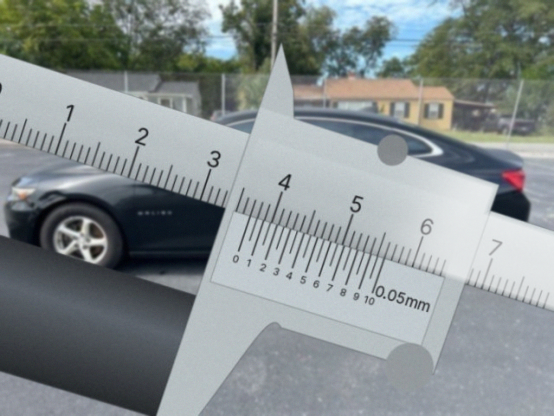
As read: value=37.0 unit=mm
